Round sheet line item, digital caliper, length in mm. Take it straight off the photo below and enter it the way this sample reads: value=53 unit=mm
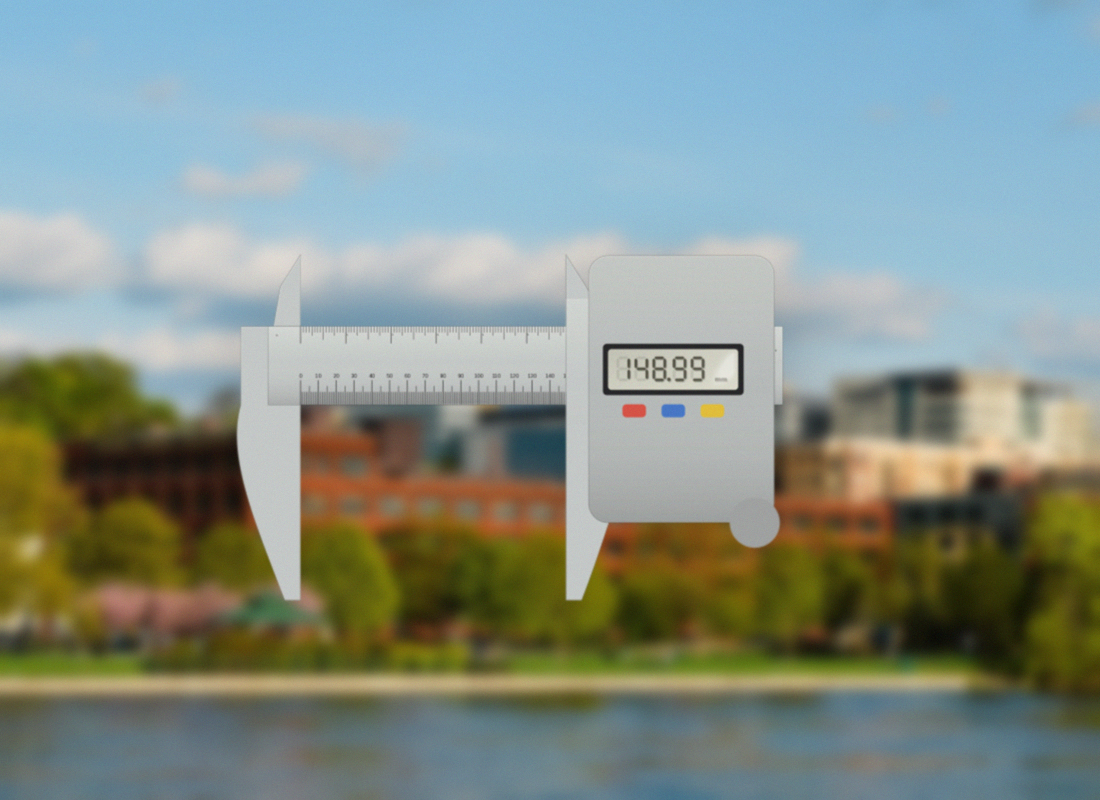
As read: value=148.99 unit=mm
